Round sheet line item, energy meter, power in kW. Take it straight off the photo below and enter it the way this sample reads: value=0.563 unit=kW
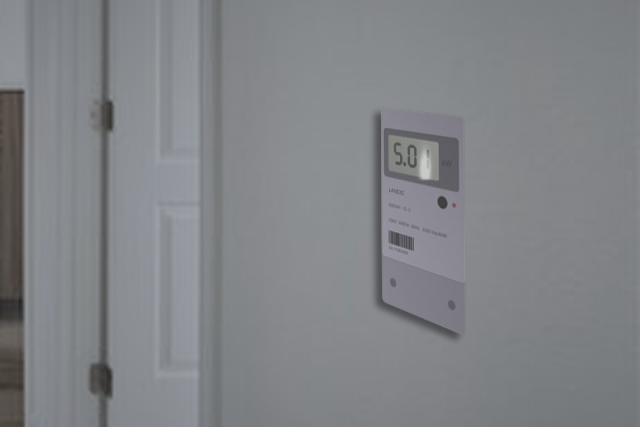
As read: value=5.01 unit=kW
